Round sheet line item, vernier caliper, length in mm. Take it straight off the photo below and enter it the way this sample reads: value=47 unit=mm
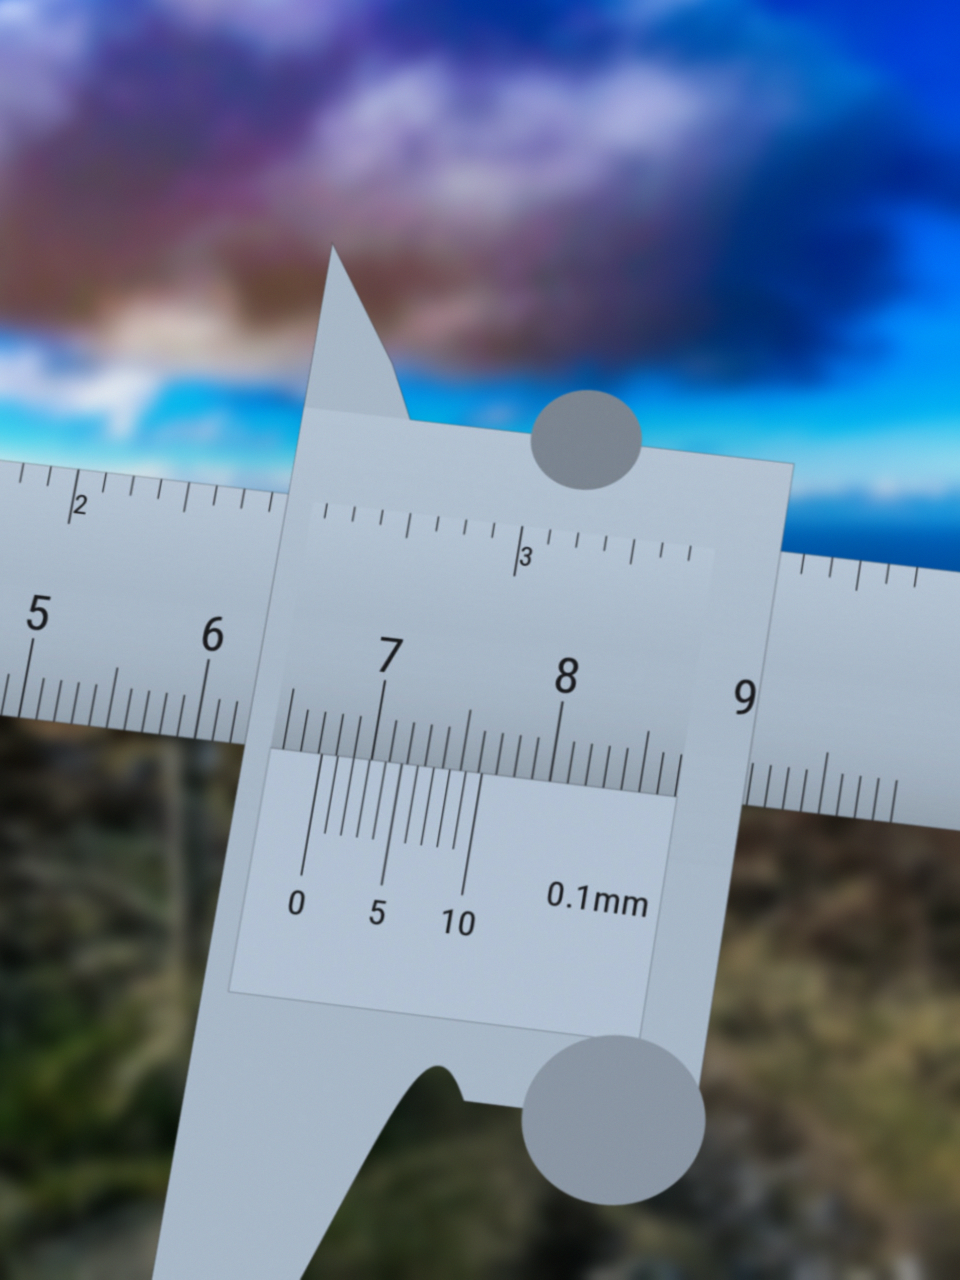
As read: value=67.2 unit=mm
